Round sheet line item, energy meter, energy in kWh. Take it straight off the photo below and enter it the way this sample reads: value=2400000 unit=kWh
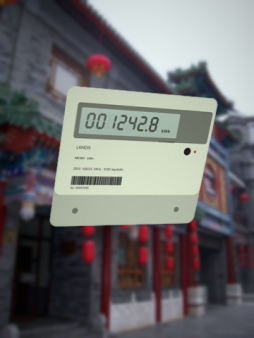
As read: value=1242.8 unit=kWh
